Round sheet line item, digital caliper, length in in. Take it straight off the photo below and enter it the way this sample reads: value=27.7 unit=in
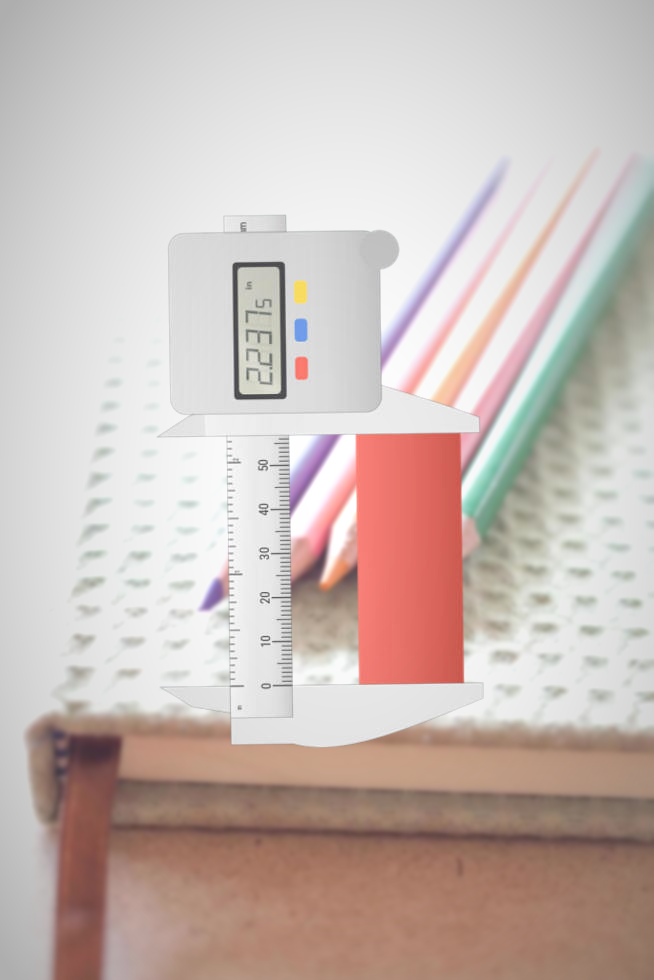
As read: value=2.2375 unit=in
